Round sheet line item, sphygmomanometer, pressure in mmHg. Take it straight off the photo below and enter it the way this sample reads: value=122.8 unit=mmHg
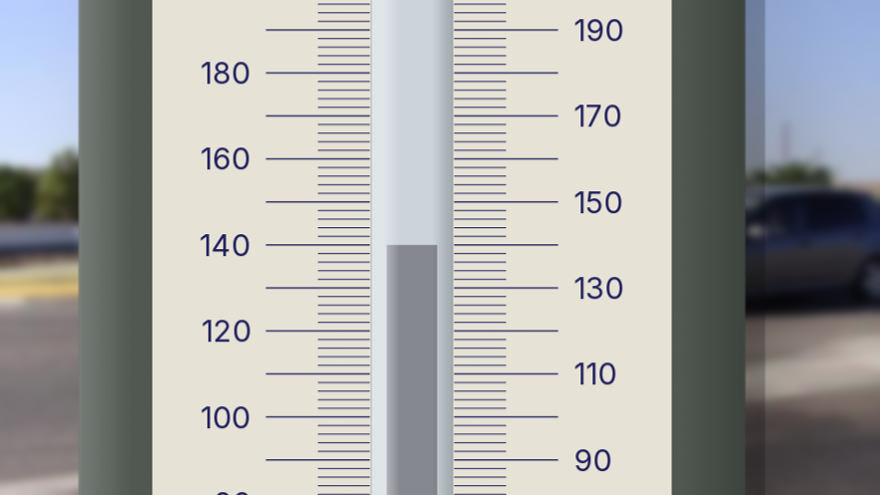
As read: value=140 unit=mmHg
